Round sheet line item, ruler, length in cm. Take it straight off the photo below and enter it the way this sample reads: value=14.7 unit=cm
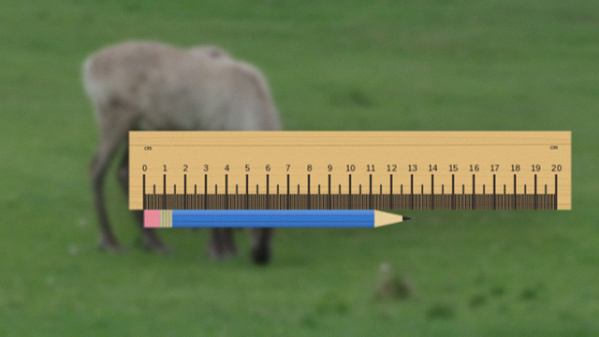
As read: value=13 unit=cm
